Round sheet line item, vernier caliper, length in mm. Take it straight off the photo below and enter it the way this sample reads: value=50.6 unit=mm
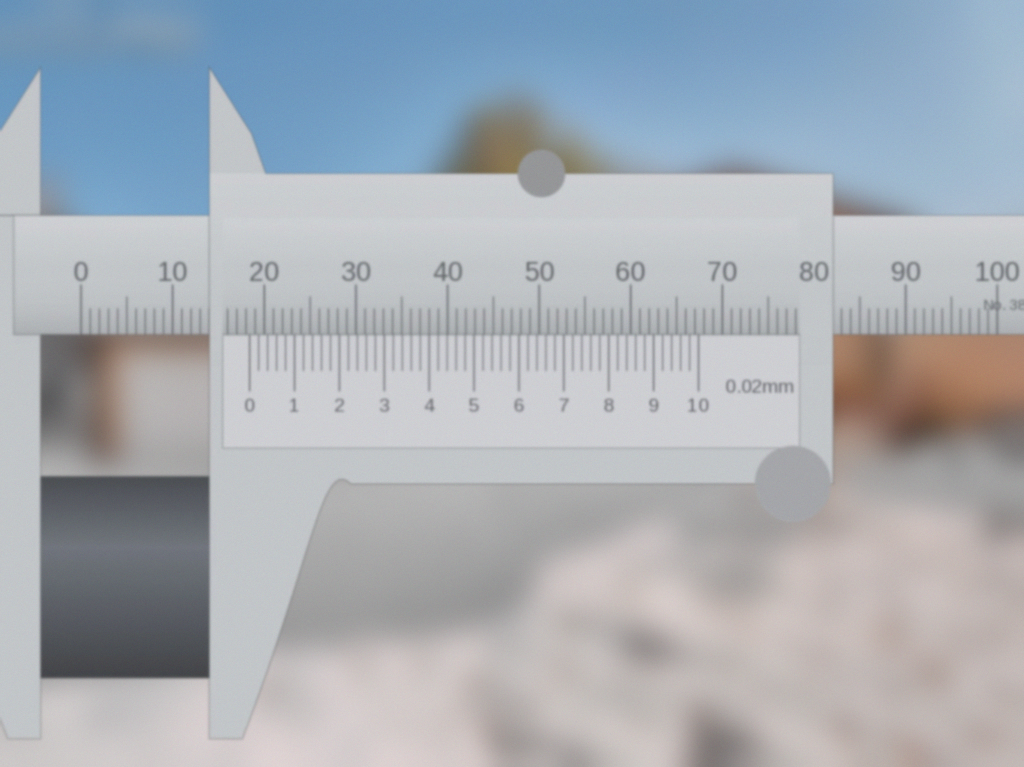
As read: value=18.4 unit=mm
